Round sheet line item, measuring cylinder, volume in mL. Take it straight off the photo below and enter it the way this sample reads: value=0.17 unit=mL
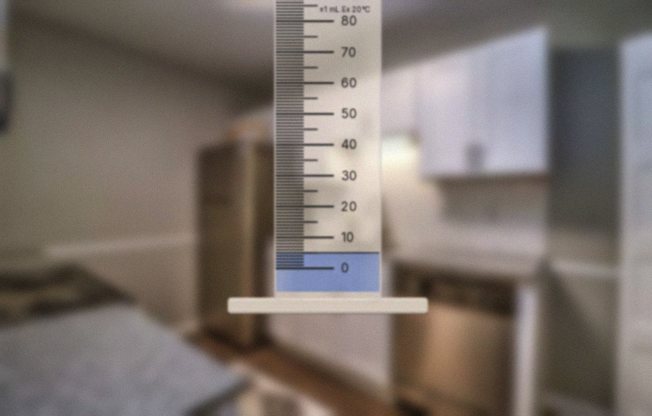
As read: value=5 unit=mL
